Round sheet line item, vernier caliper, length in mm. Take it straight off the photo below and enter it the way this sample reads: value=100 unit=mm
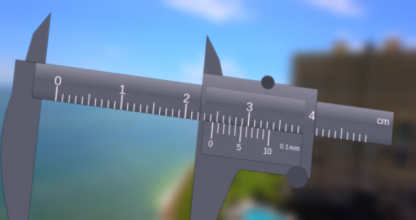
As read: value=24.4 unit=mm
